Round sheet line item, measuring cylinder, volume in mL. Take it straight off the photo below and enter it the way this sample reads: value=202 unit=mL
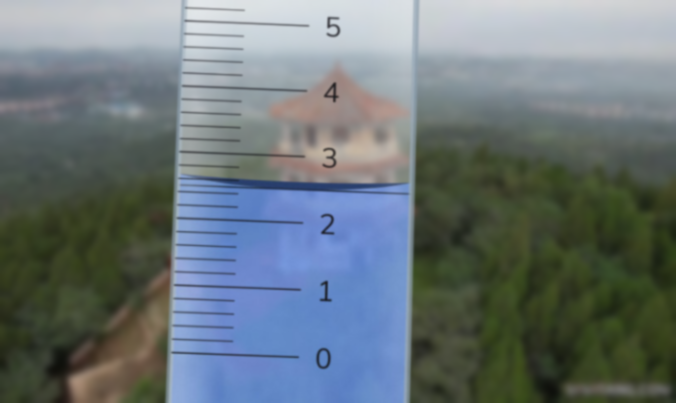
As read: value=2.5 unit=mL
